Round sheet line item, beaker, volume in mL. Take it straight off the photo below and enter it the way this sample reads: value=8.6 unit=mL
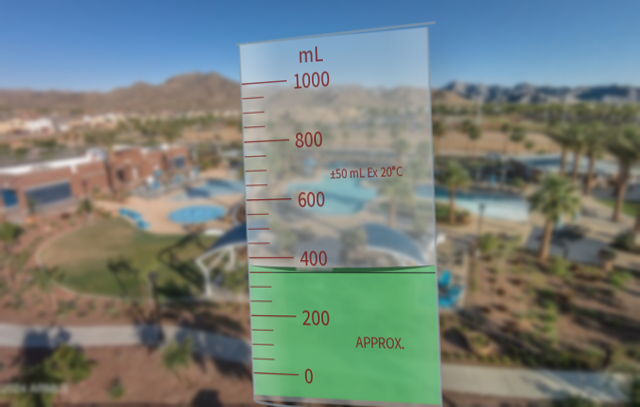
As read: value=350 unit=mL
